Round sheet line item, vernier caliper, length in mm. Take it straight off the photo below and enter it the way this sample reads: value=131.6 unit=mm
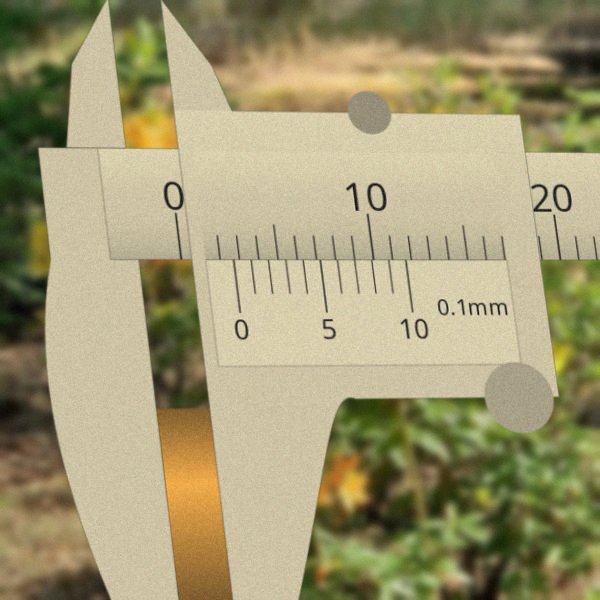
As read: value=2.7 unit=mm
